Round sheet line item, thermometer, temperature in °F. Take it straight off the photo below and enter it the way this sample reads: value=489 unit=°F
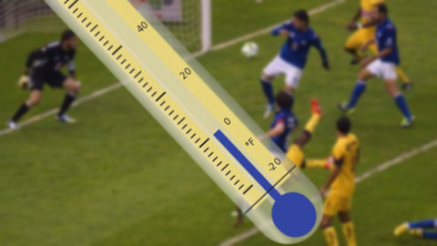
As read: value=0 unit=°F
